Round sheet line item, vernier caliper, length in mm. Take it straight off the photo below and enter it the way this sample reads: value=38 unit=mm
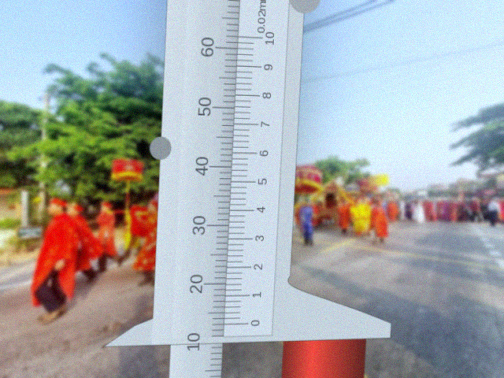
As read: value=13.0 unit=mm
